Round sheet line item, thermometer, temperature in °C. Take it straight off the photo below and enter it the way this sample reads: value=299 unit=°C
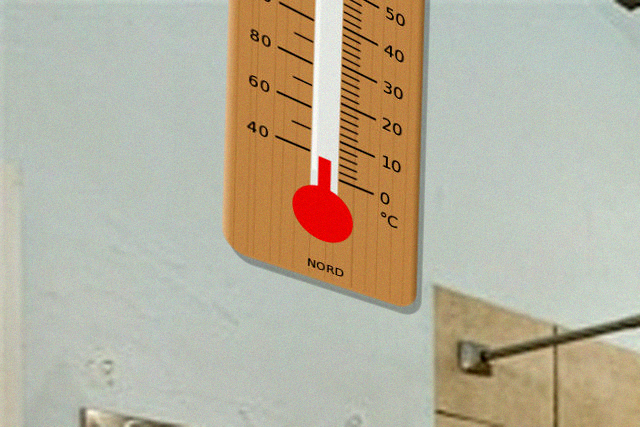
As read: value=4 unit=°C
